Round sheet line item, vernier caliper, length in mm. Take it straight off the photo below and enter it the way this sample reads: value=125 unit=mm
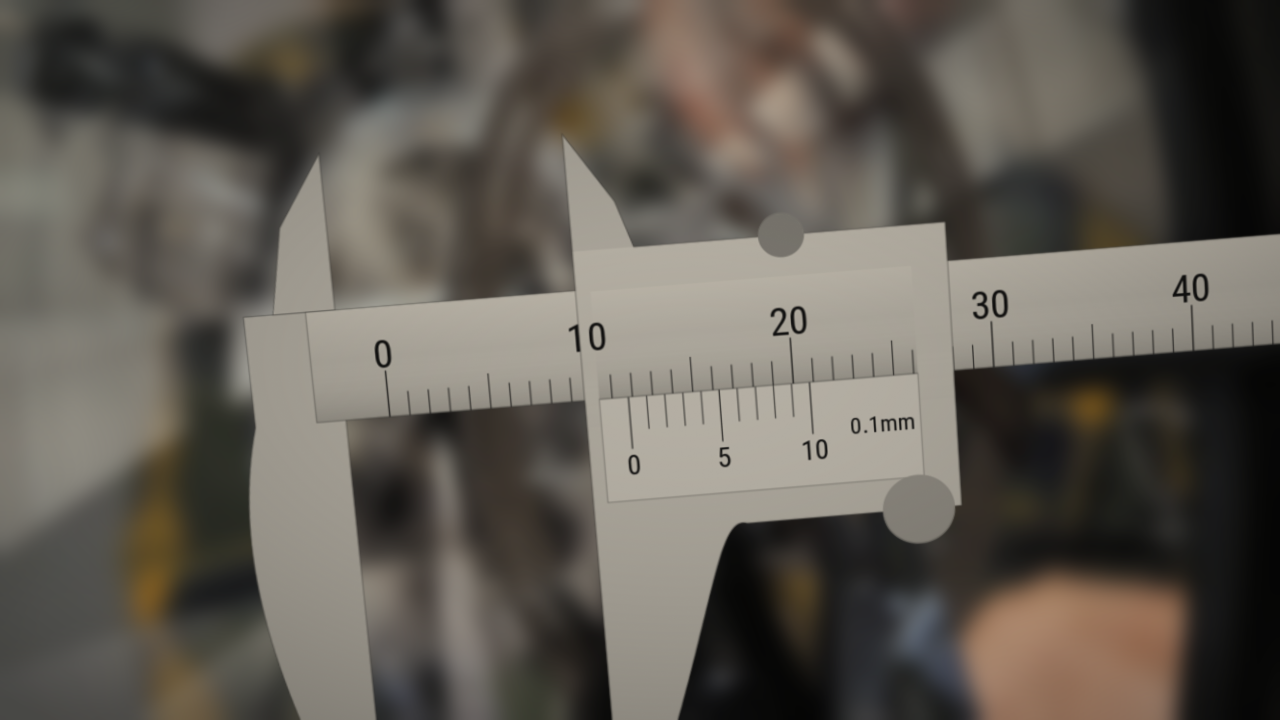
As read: value=11.8 unit=mm
